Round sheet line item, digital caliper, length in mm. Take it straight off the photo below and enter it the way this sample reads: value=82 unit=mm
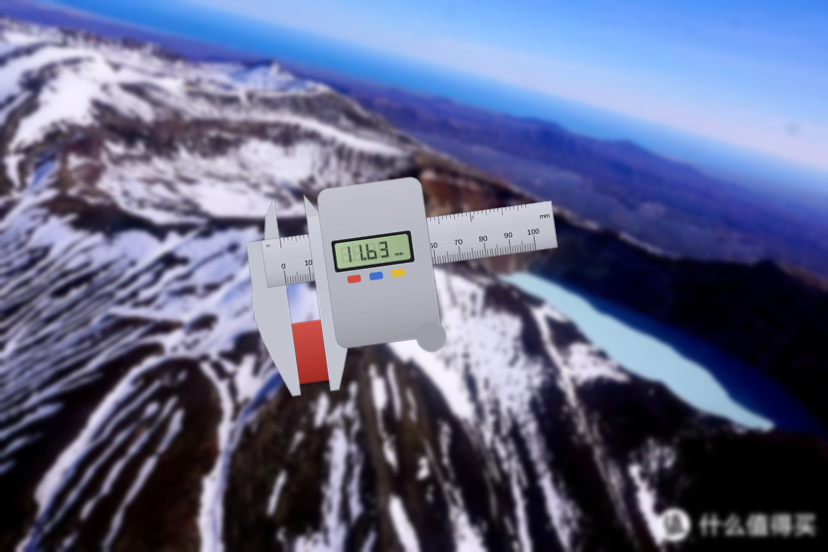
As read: value=11.63 unit=mm
